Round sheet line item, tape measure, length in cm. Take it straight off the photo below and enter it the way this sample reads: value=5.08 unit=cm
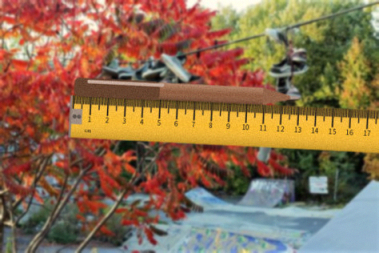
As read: value=13 unit=cm
